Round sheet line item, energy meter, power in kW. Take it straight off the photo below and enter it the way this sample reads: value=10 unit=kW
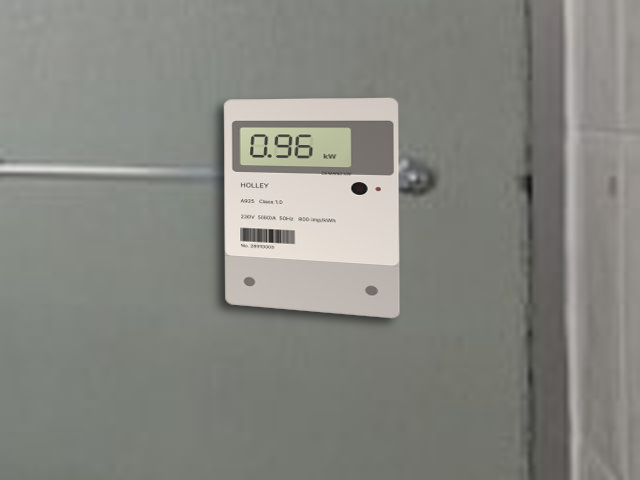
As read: value=0.96 unit=kW
